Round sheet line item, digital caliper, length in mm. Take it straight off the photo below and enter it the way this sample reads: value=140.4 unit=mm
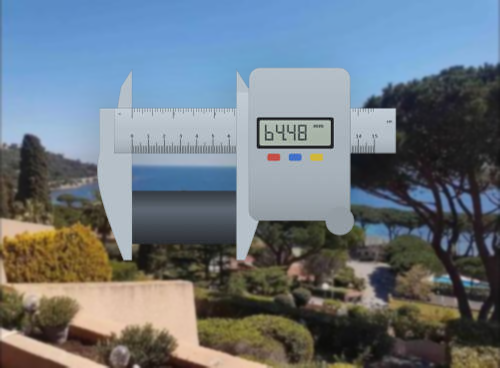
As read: value=64.48 unit=mm
